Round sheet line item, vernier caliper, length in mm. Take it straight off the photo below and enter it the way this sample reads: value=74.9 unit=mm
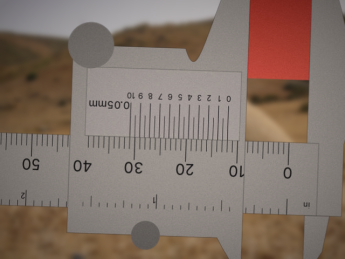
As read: value=12.0 unit=mm
